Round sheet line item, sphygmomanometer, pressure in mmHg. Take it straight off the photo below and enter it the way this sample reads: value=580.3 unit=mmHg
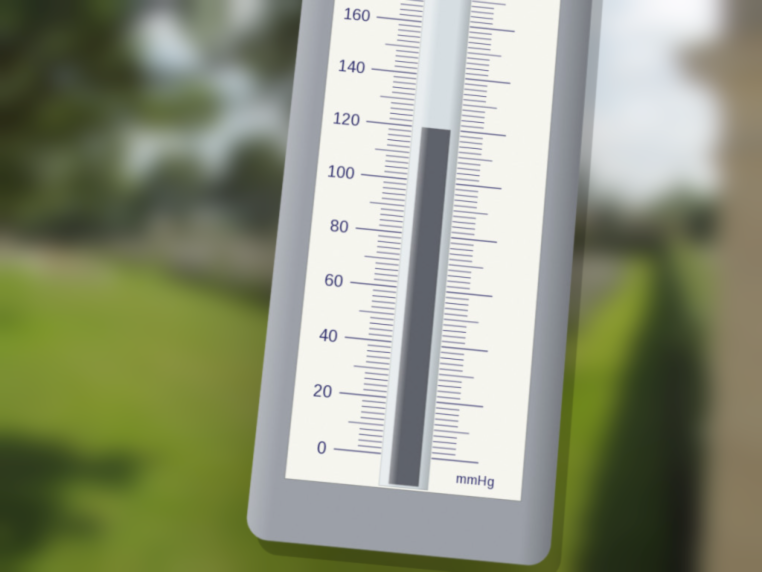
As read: value=120 unit=mmHg
